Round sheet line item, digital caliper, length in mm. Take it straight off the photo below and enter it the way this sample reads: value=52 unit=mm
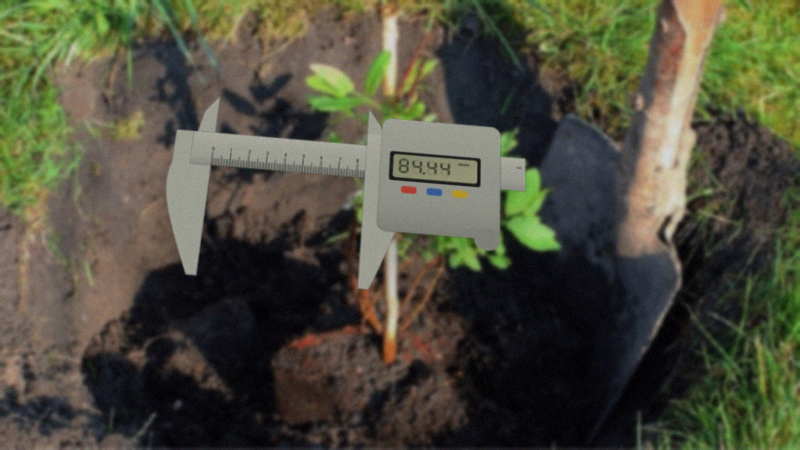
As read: value=84.44 unit=mm
